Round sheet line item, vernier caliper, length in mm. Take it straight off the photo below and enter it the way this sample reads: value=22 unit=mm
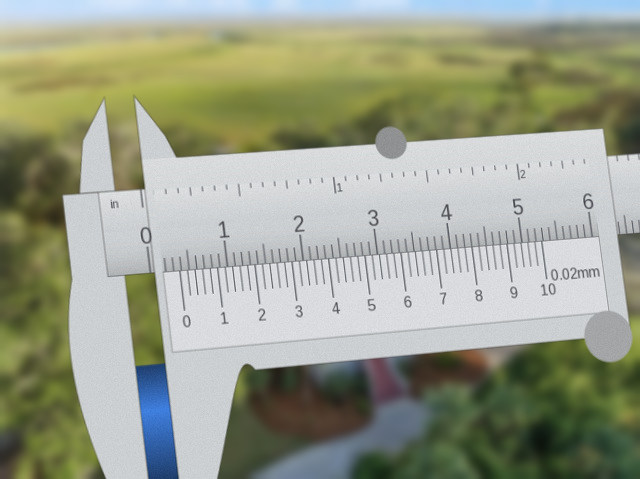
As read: value=3.8 unit=mm
